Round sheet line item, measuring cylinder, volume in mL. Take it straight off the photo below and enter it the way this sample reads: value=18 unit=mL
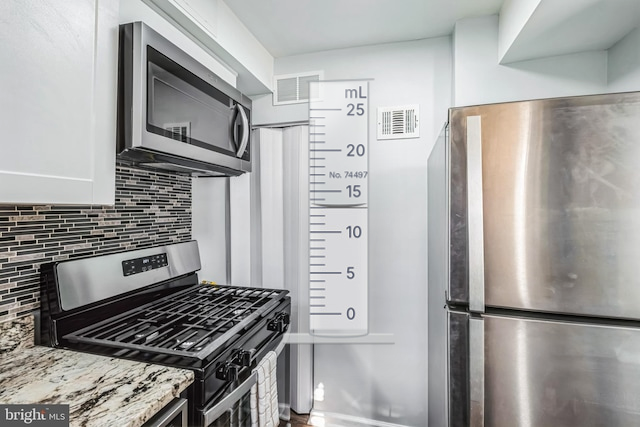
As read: value=13 unit=mL
